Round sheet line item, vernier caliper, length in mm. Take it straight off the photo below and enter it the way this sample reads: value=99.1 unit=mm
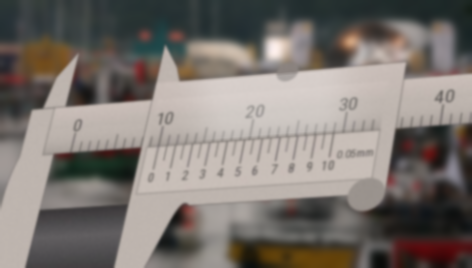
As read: value=10.0 unit=mm
